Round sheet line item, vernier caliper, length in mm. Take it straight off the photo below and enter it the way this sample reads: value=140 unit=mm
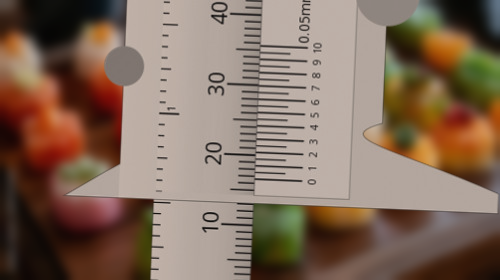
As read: value=16.6 unit=mm
